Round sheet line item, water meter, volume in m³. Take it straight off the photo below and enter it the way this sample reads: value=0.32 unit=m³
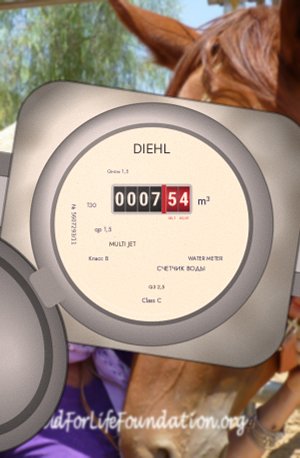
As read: value=7.54 unit=m³
